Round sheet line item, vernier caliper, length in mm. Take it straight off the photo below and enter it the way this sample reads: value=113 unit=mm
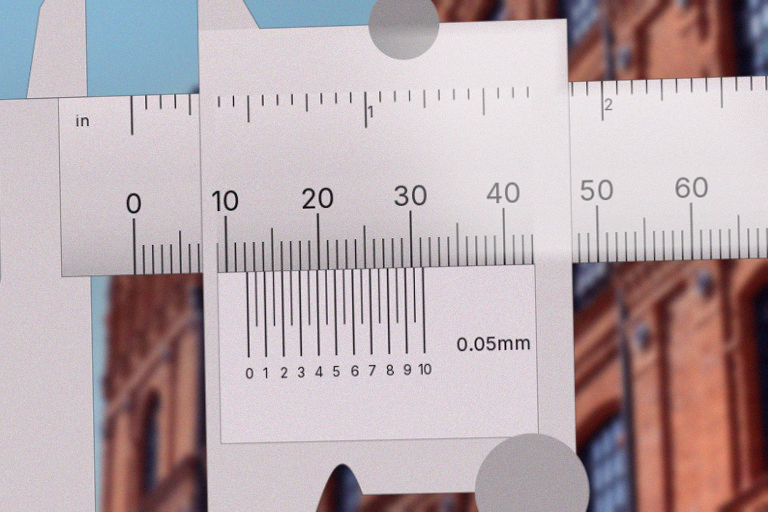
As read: value=12.2 unit=mm
